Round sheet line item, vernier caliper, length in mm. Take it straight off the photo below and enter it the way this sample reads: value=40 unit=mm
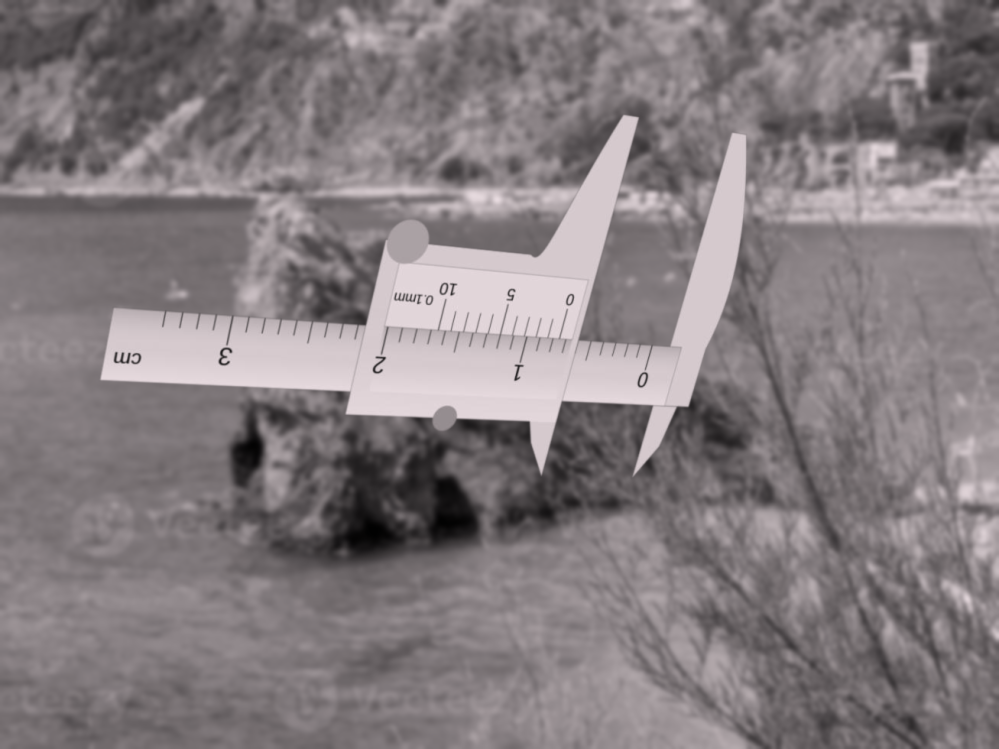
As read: value=7.5 unit=mm
